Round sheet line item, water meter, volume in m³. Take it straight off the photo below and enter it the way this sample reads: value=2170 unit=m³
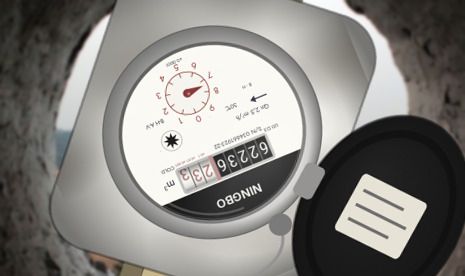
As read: value=62236.2327 unit=m³
